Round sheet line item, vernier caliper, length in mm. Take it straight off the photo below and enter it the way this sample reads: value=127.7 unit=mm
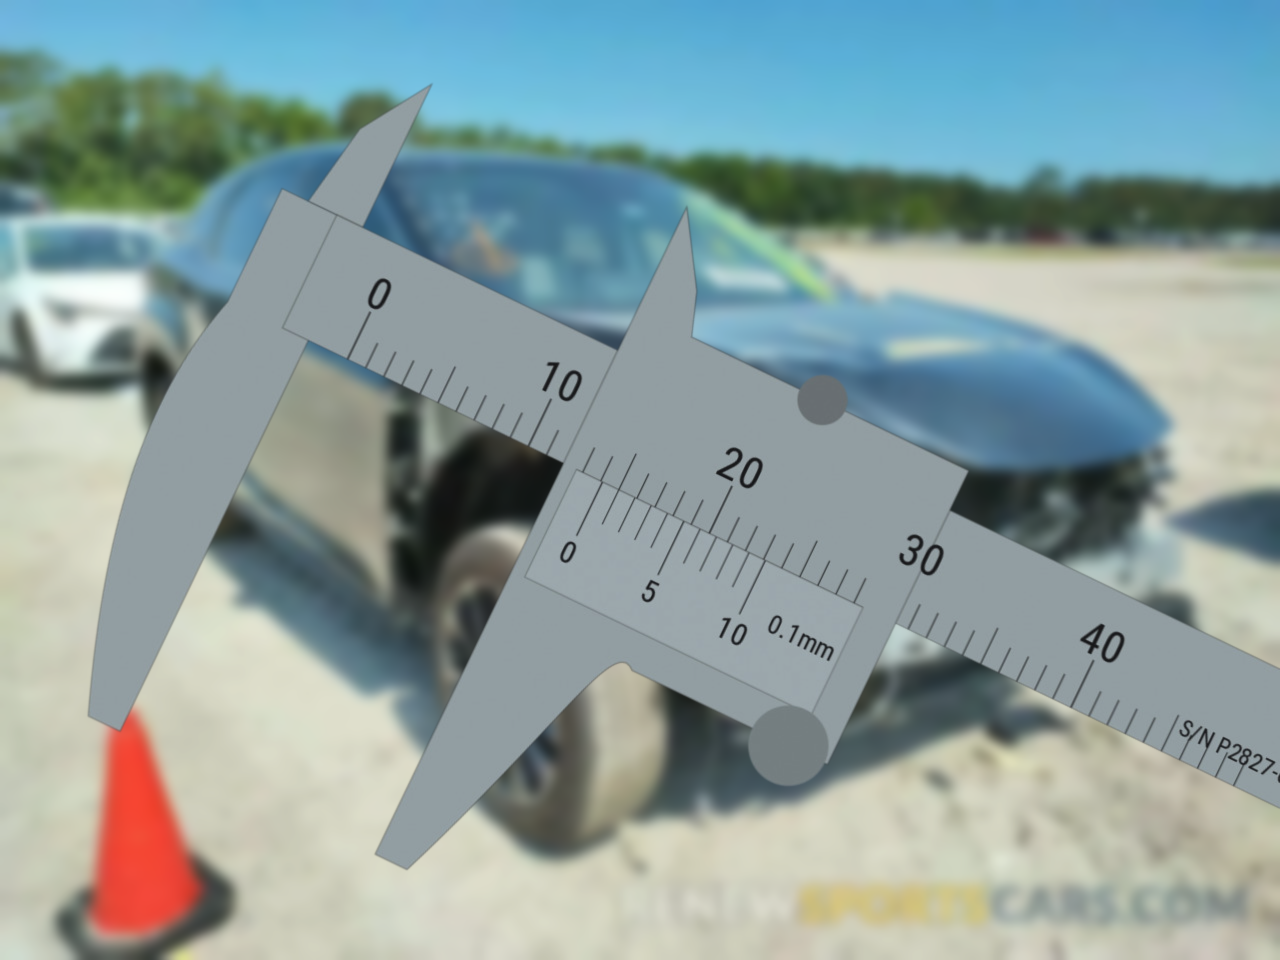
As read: value=14.1 unit=mm
